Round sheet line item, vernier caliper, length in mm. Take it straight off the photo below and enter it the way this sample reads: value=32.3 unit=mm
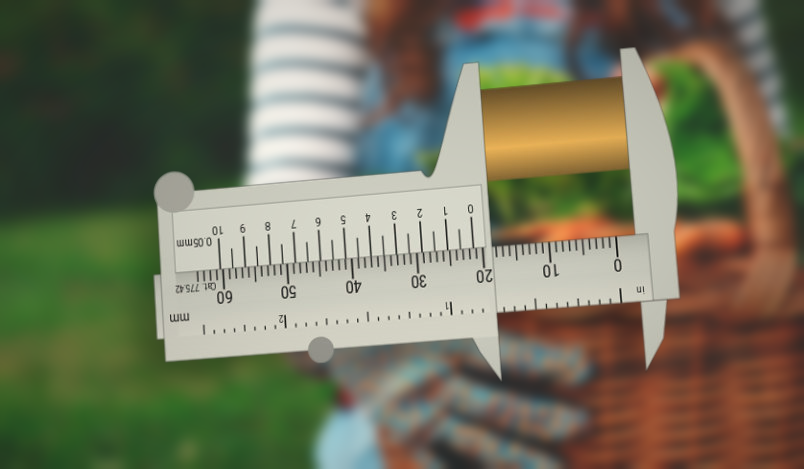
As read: value=21.4 unit=mm
